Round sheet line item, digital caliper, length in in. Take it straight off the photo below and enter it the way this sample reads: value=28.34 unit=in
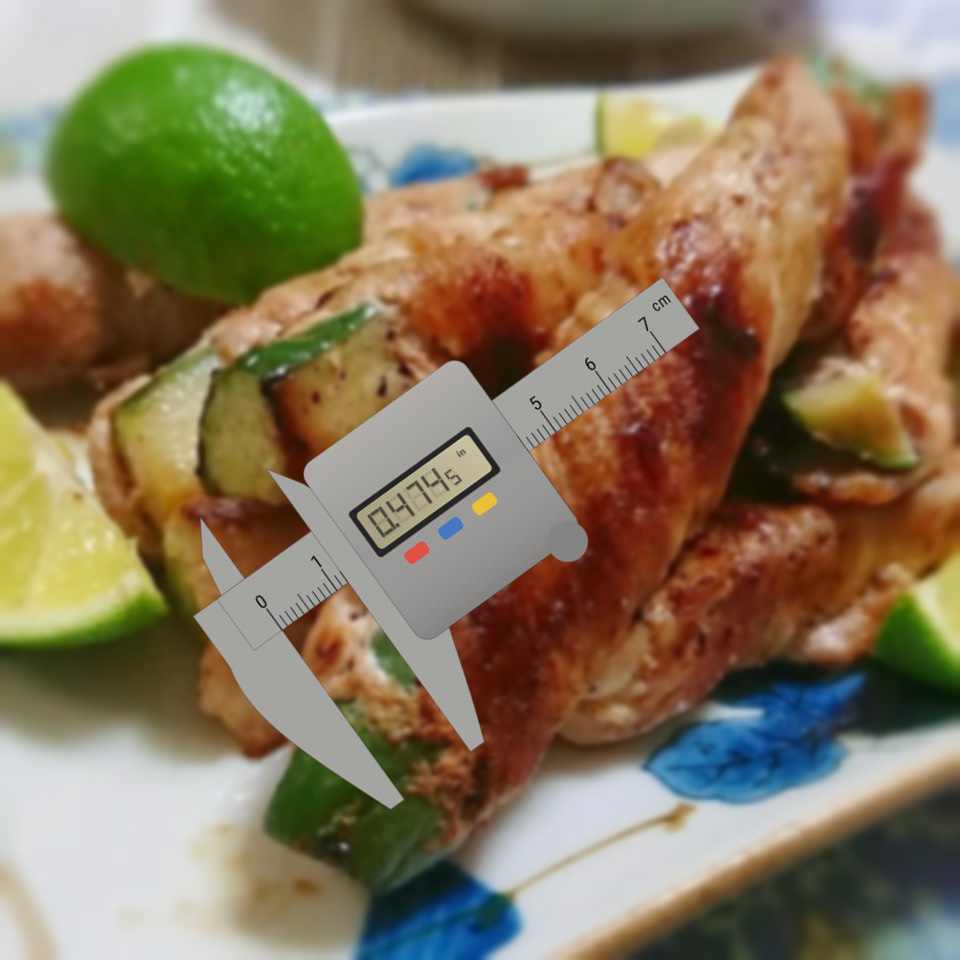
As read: value=0.4745 unit=in
